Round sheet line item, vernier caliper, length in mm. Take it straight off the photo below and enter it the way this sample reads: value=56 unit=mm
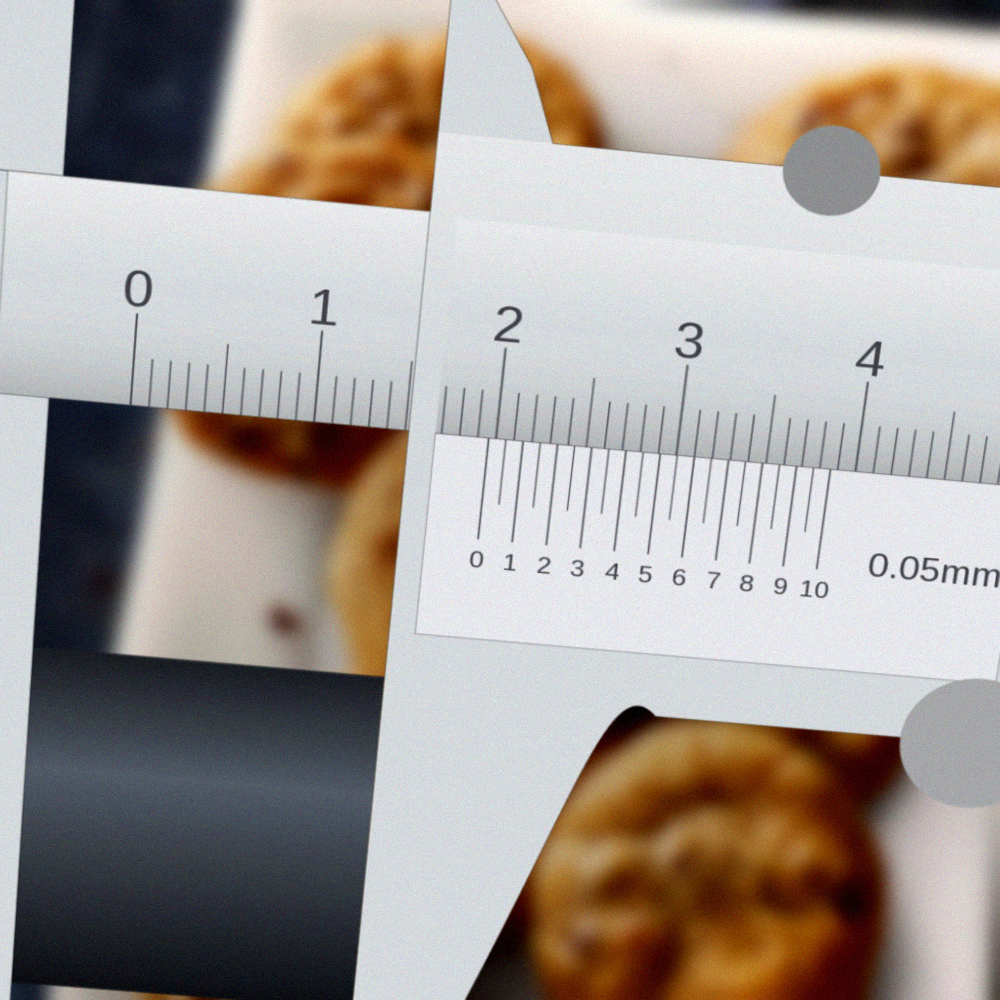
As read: value=19.6 unit=mm
